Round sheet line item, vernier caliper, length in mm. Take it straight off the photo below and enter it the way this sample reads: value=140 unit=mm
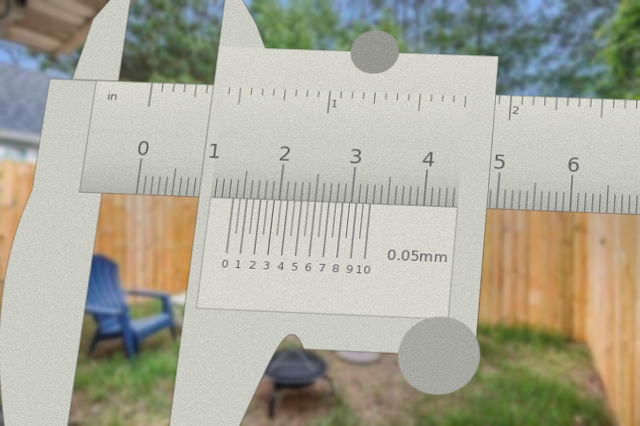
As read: value=13.6 unit=mm
